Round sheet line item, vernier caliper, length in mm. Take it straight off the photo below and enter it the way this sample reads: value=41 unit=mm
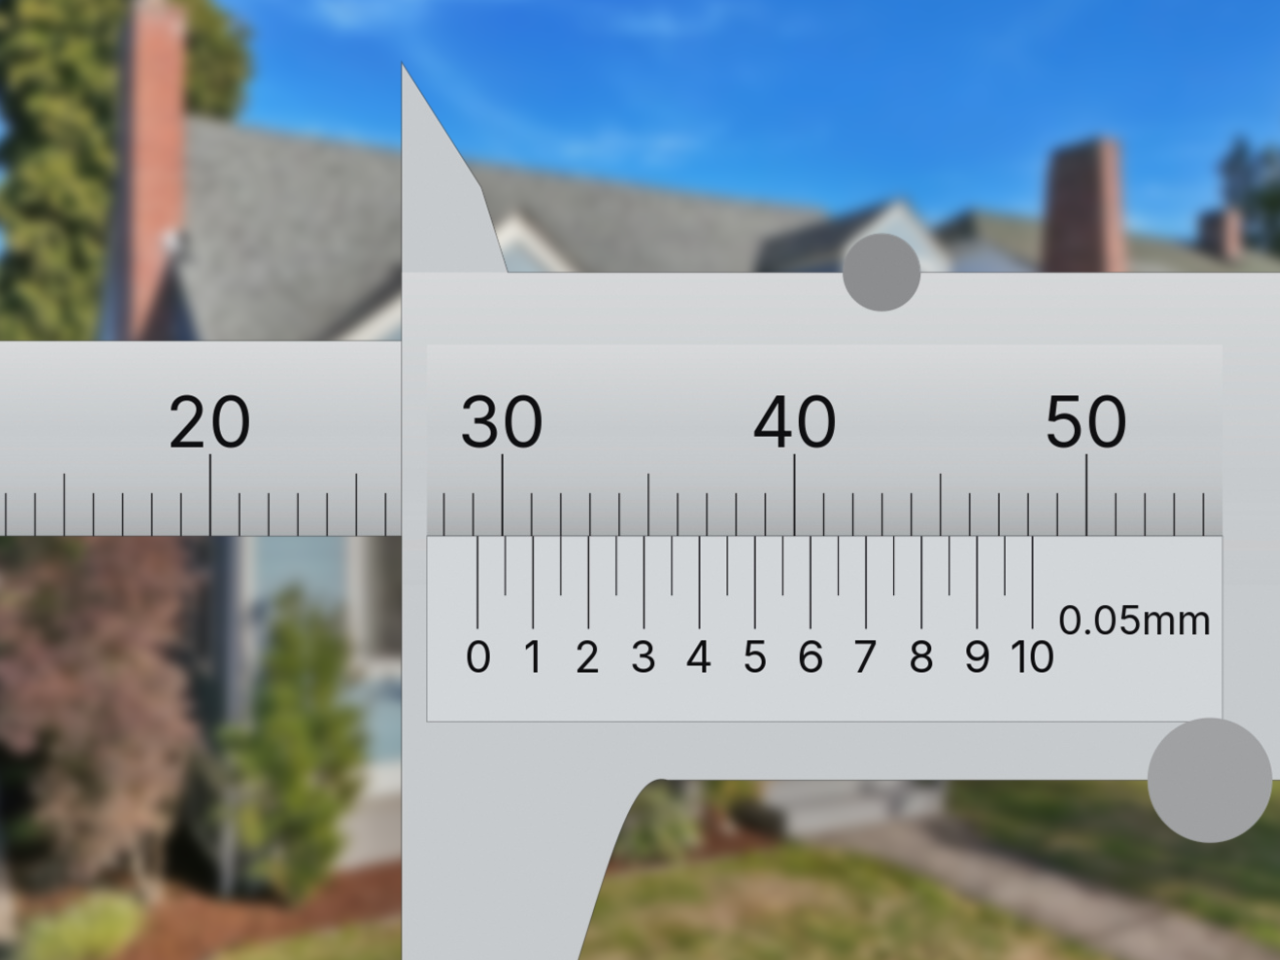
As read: value=29.15 unit=mm
